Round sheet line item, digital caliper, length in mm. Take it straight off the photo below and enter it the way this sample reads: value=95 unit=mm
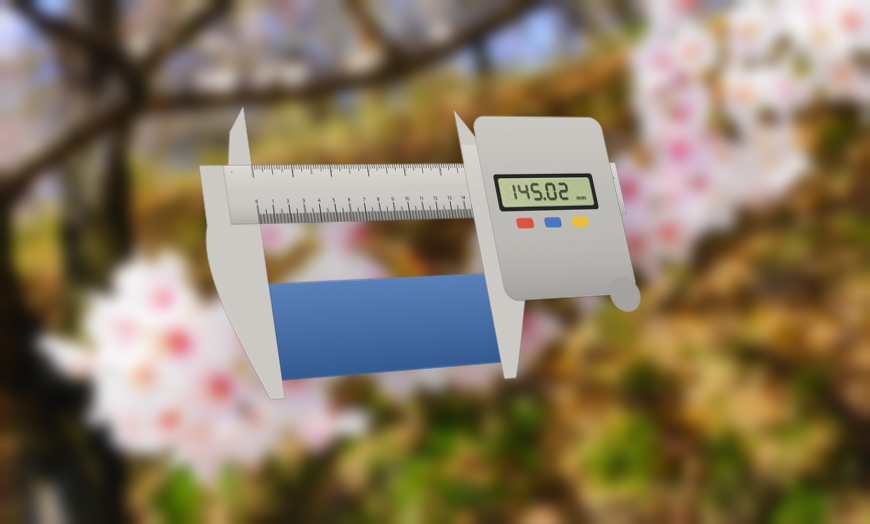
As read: value=145.02 unit=mm
